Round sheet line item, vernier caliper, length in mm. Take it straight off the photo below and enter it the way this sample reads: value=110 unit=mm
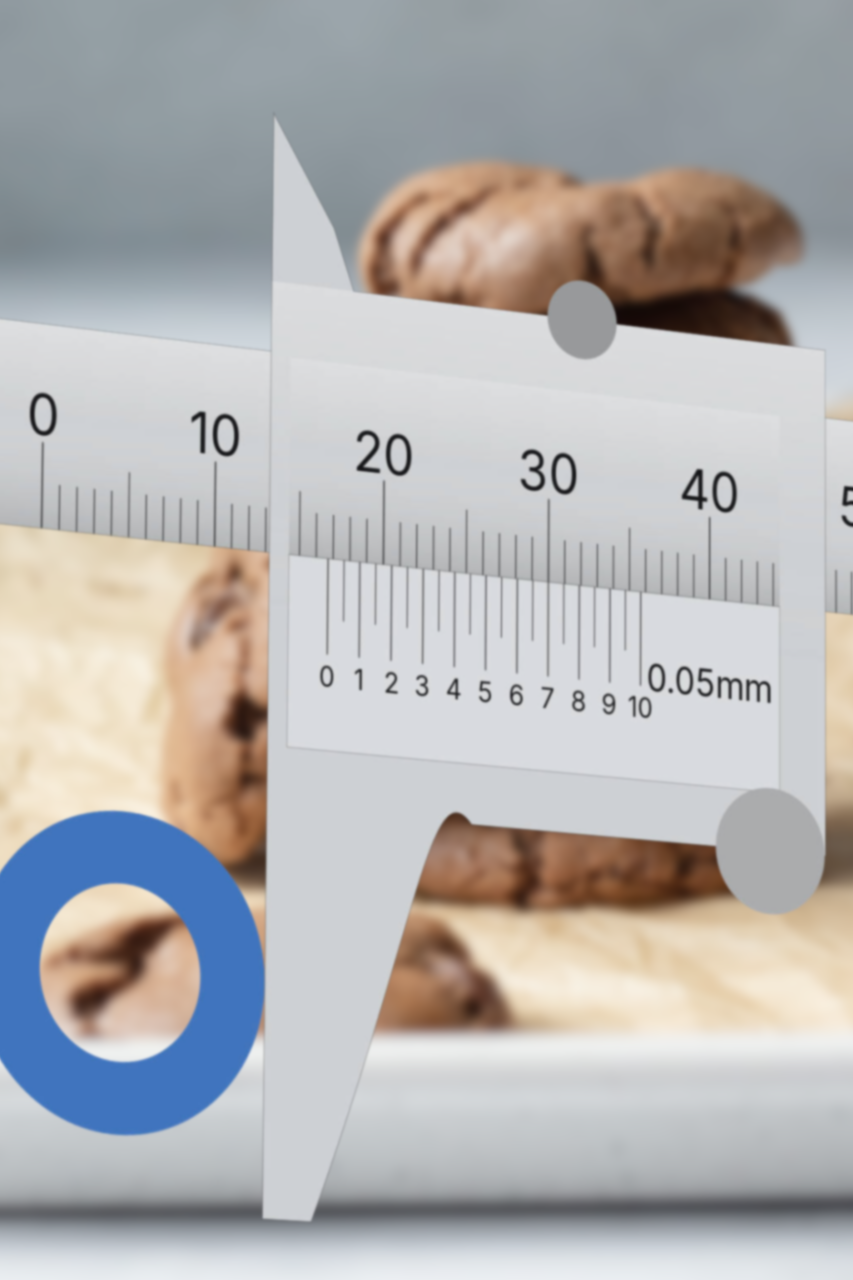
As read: value=16.7 unit=mm
